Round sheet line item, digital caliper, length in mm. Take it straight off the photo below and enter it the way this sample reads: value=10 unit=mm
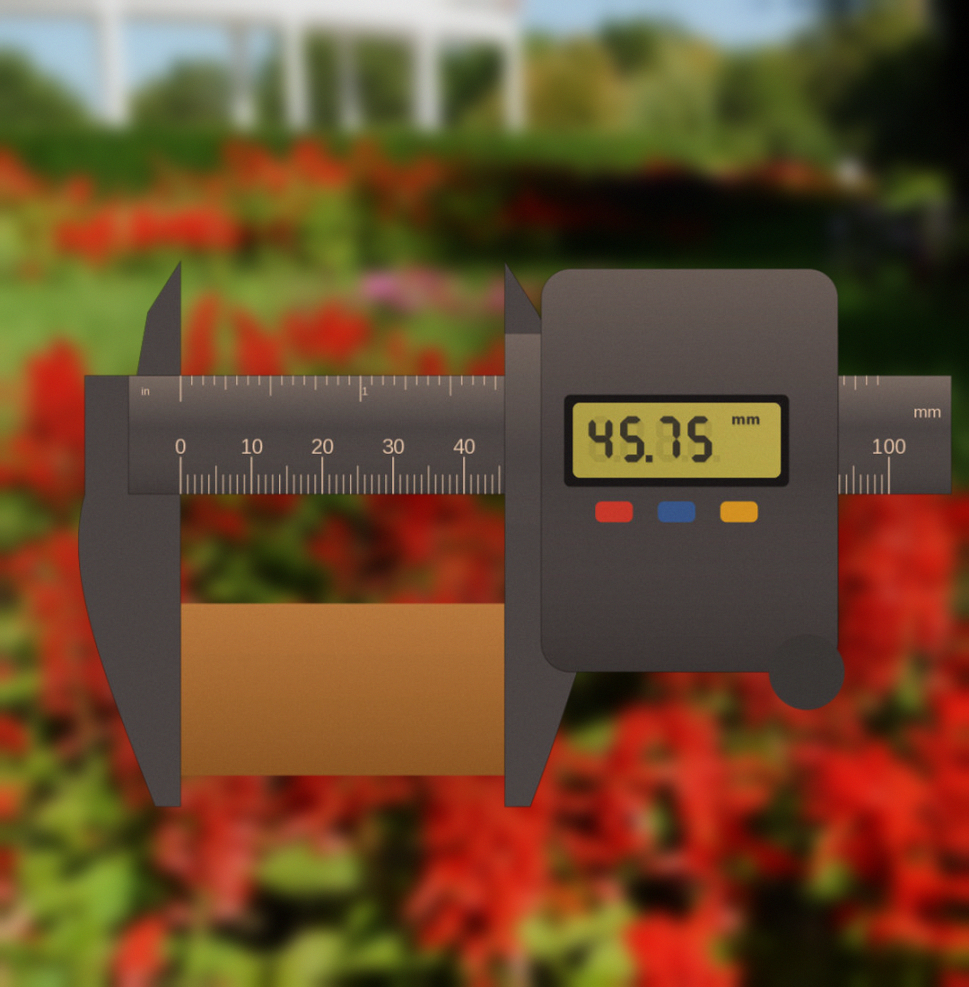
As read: value=45.75 unit=mm
